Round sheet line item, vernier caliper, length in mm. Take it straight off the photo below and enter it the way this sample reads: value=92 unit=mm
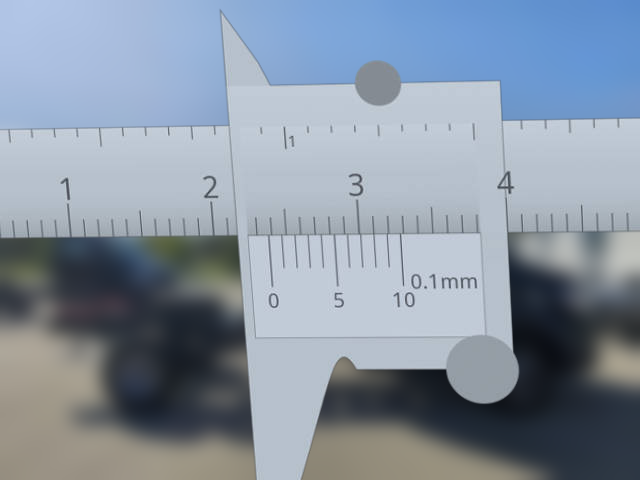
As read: value=23.8 unit=mm
